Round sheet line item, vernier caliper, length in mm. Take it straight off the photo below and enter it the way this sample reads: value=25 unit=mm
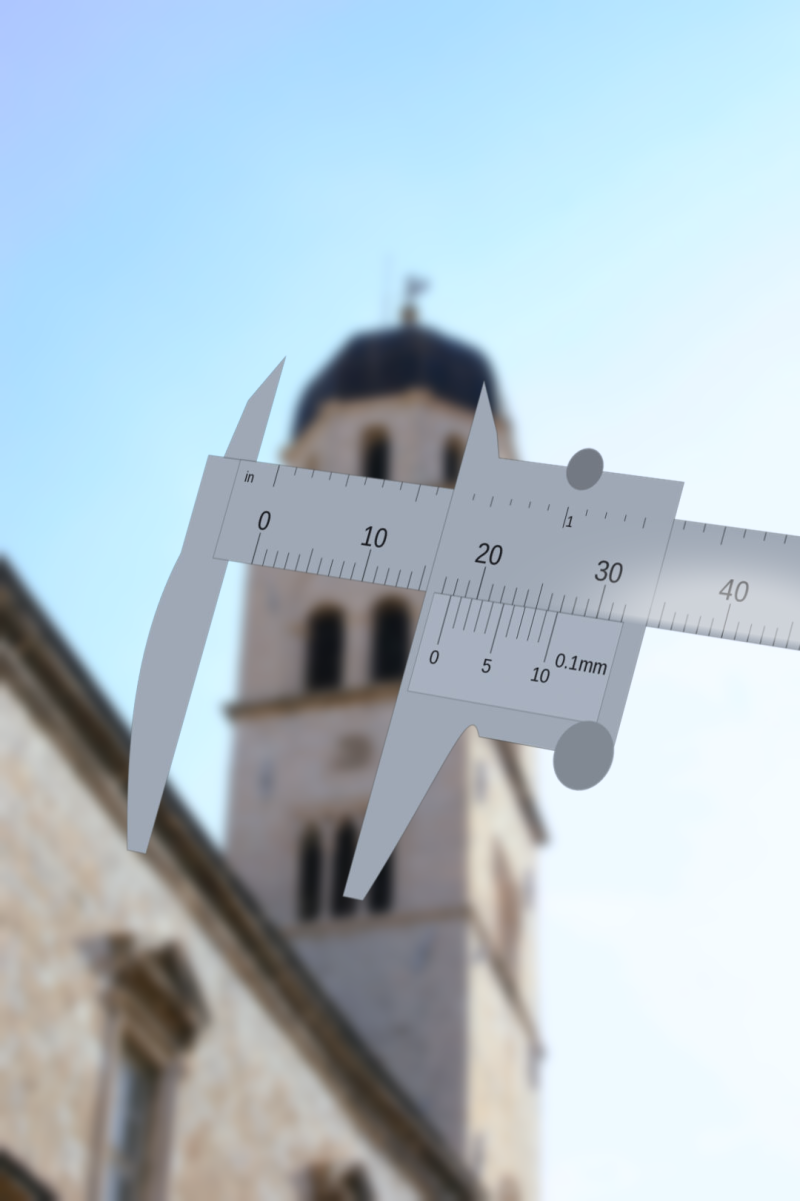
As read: value=17.8 unit=mm
